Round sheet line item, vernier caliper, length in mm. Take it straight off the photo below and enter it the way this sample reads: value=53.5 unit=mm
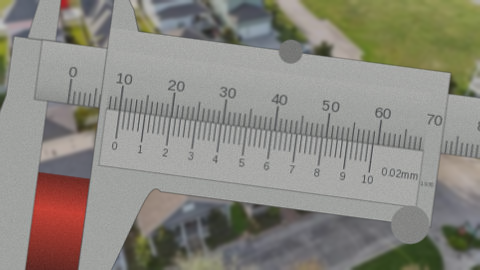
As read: value=10.0 unit=mm
